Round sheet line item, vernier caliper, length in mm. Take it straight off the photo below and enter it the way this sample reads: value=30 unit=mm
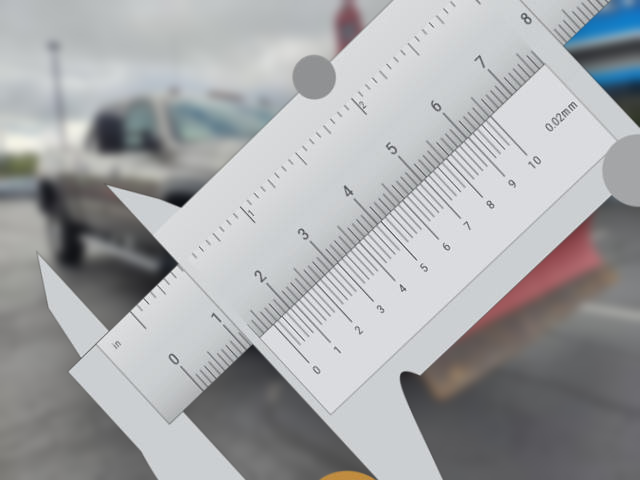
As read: value=16.2 unit=mm
